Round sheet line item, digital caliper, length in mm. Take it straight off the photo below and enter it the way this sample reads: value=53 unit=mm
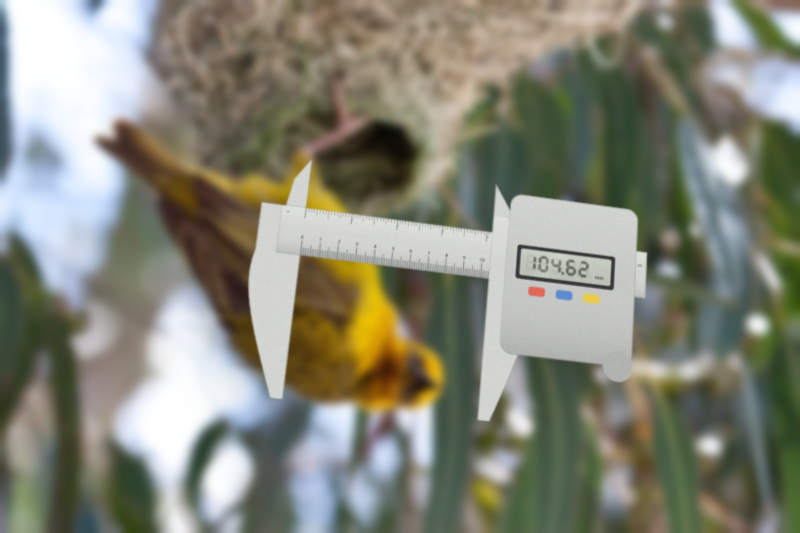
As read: value=104.62 unit=mm
